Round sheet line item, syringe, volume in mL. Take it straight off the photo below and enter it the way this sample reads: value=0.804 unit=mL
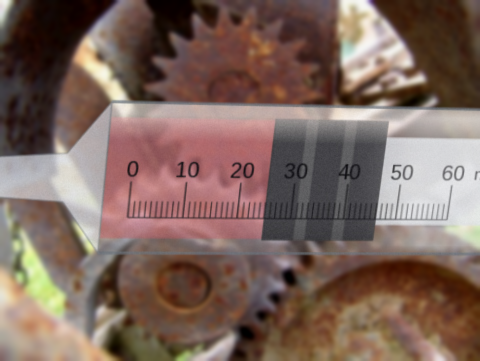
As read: value=25 unit=mL
